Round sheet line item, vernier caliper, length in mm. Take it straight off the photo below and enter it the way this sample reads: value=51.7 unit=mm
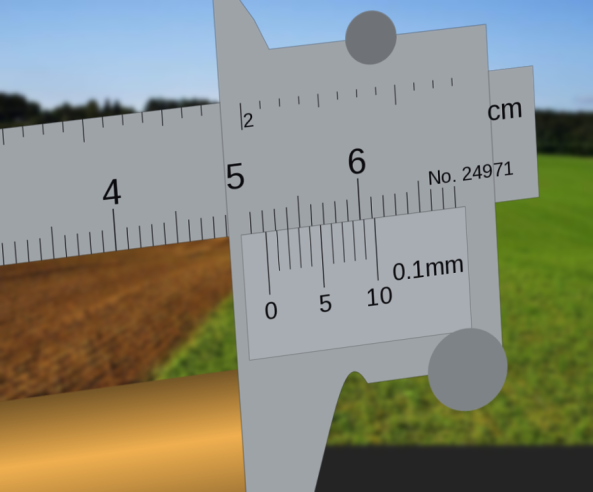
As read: value=52.2 unit=mm
